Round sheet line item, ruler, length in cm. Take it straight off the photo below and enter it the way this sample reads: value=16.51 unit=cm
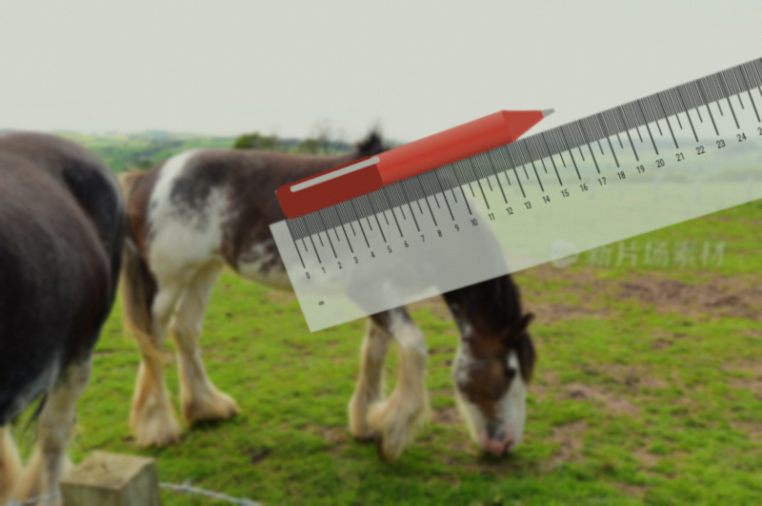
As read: value=16 unit=cm
